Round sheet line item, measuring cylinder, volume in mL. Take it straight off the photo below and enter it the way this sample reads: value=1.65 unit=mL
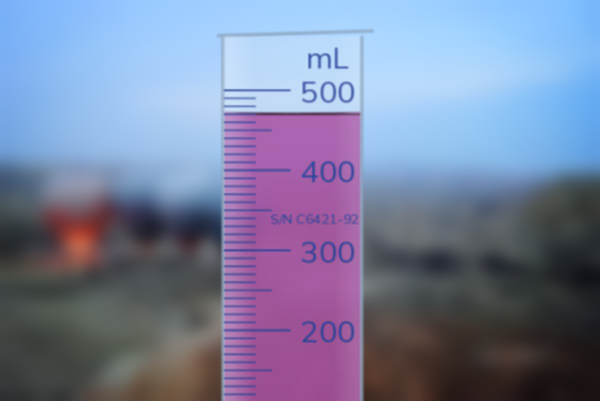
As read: value=470 unit=mL
